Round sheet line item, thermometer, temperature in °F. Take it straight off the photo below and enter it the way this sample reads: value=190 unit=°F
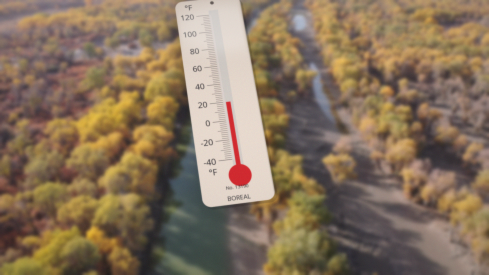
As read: value=20 unit=°F
